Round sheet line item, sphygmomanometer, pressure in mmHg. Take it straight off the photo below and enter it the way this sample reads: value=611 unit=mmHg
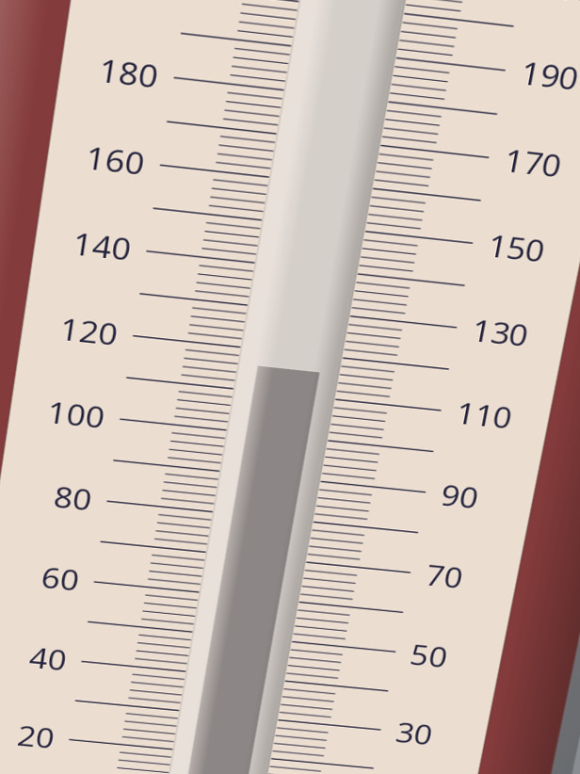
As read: value=116 unit=mmHg
